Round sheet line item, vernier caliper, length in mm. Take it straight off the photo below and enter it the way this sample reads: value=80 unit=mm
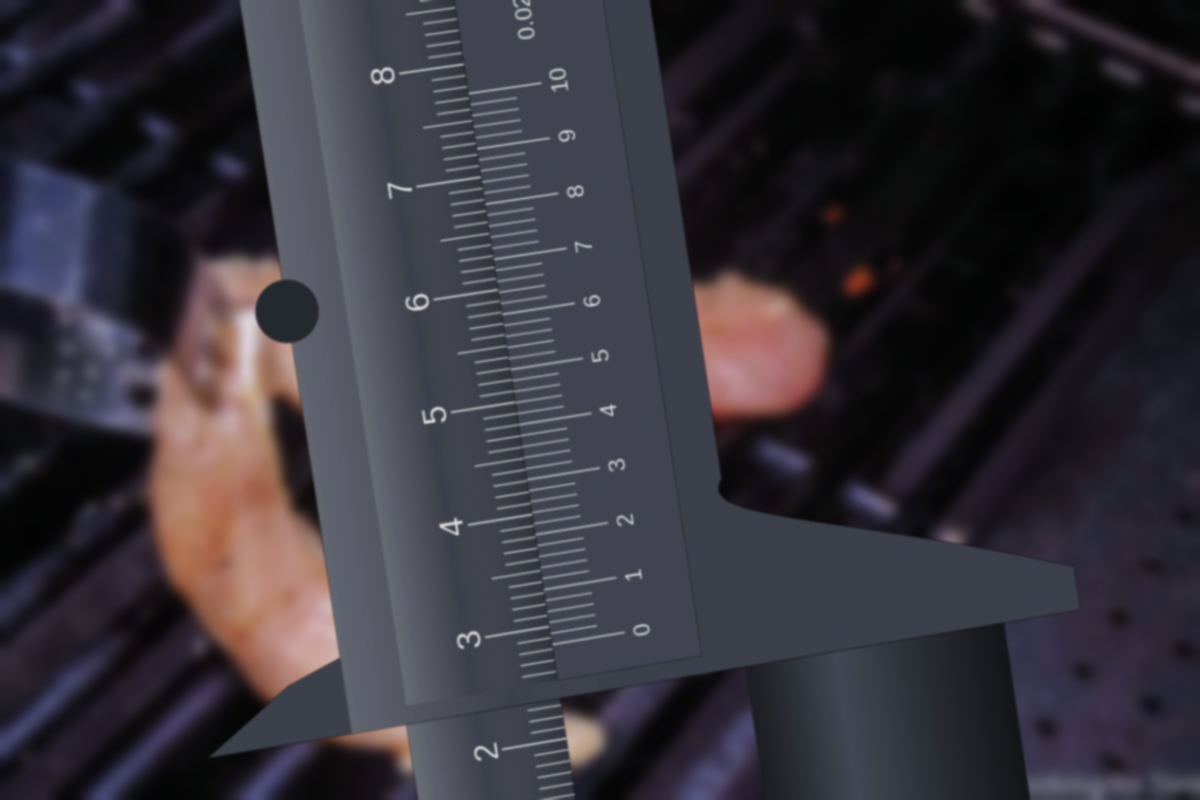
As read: value=28.4 unit=mm
